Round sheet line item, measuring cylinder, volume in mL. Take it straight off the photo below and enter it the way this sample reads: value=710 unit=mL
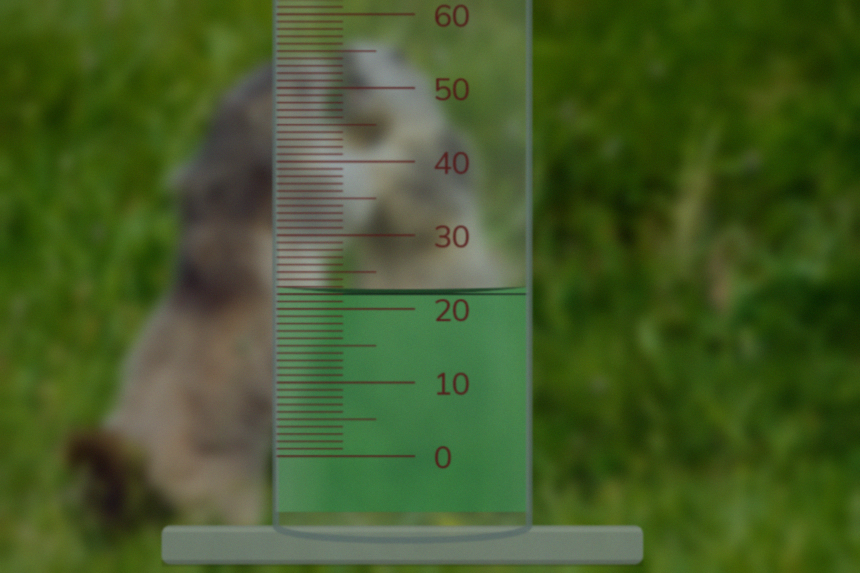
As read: value=22 unit=mL
